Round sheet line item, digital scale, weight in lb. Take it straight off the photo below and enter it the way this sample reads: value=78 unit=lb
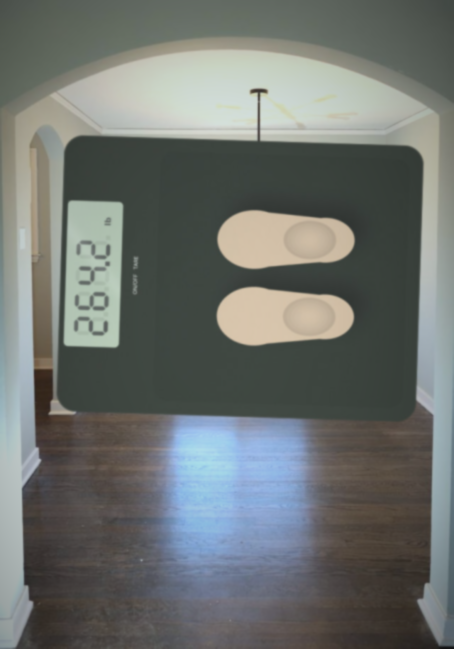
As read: value=264.2 unit=lb
